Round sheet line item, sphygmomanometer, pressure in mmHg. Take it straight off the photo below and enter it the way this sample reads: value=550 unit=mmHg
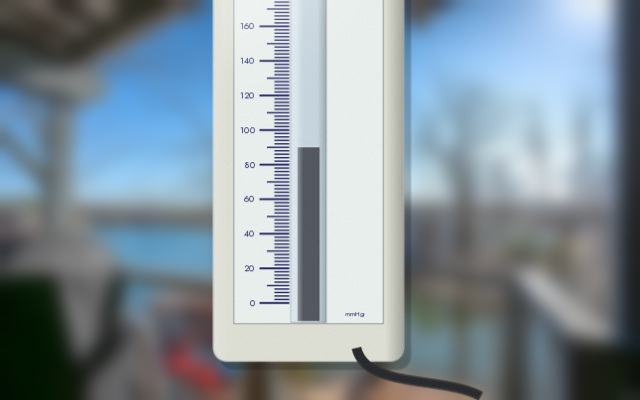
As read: value=90 unit=mmHg
